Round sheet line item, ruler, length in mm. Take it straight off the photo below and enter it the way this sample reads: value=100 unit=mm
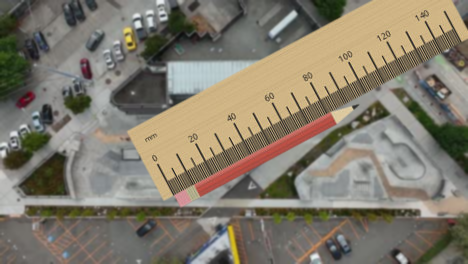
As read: value=95 unit=mm
